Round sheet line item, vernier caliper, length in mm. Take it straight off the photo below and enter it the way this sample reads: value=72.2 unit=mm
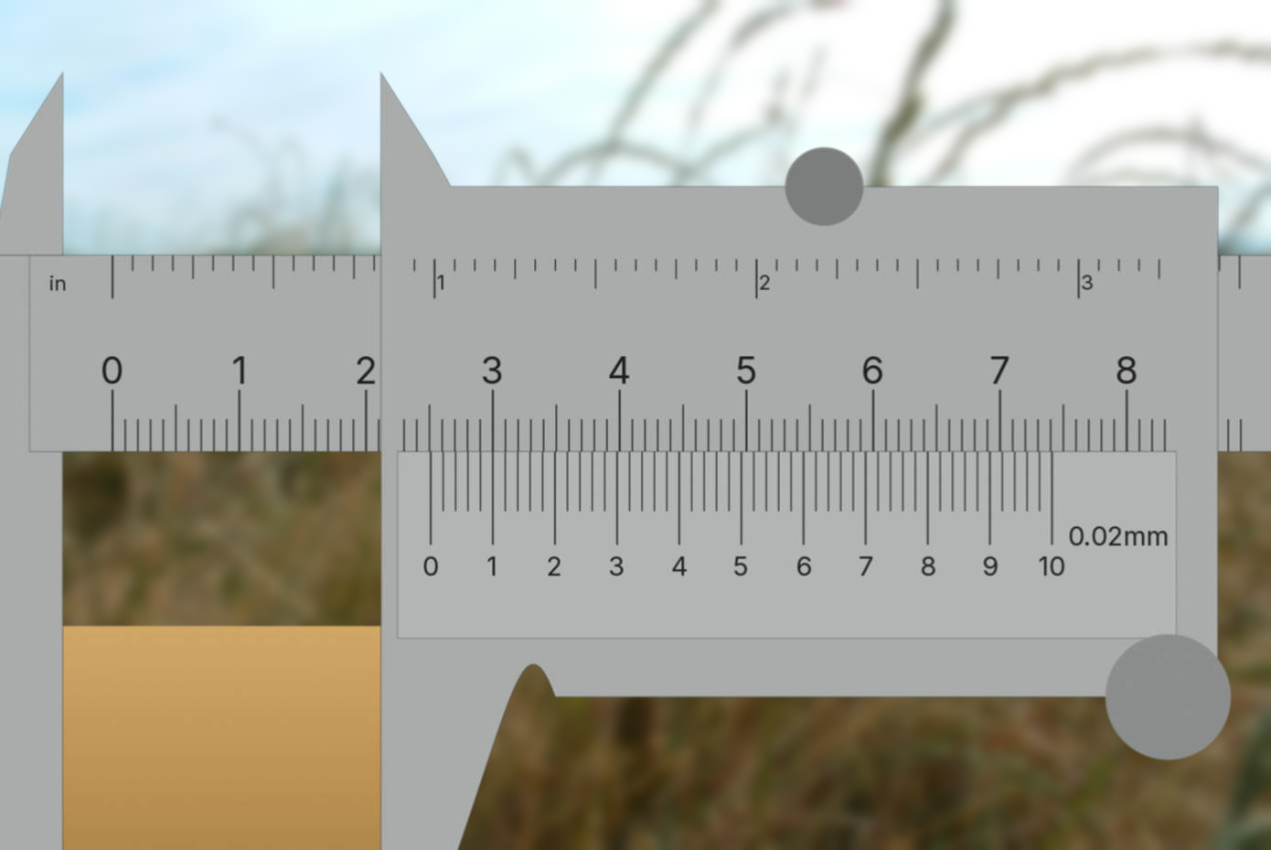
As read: value=25.1 unit=mm
